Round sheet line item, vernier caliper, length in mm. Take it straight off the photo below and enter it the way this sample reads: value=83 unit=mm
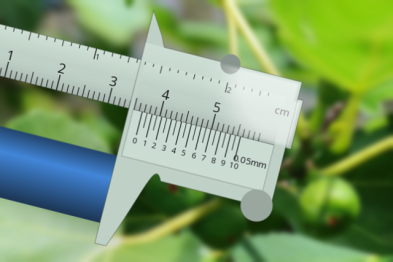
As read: value=36.6 unit=mm
